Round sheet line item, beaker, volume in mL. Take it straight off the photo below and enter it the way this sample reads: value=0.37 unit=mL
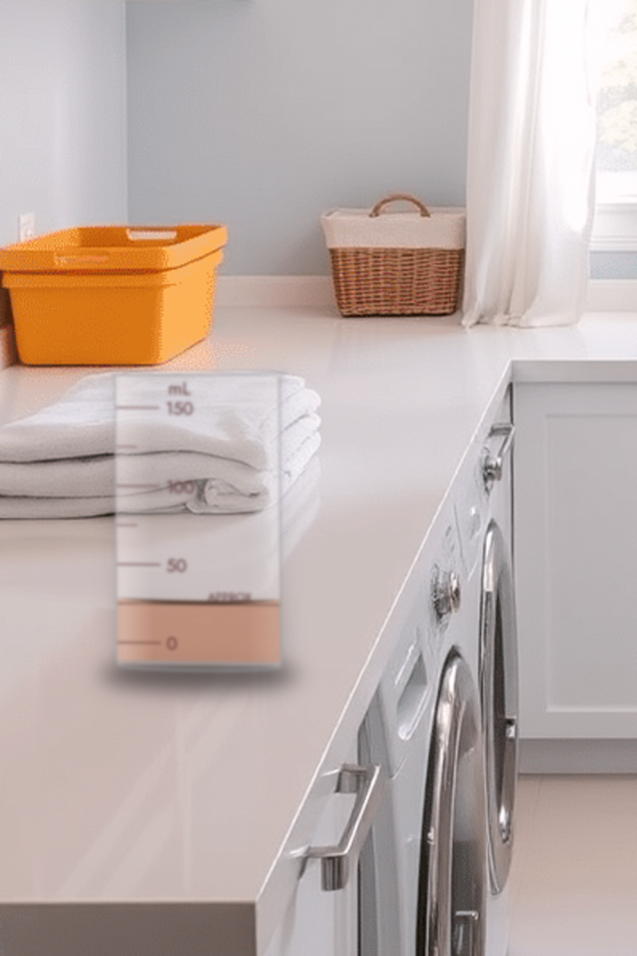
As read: value=25 unit=mL
